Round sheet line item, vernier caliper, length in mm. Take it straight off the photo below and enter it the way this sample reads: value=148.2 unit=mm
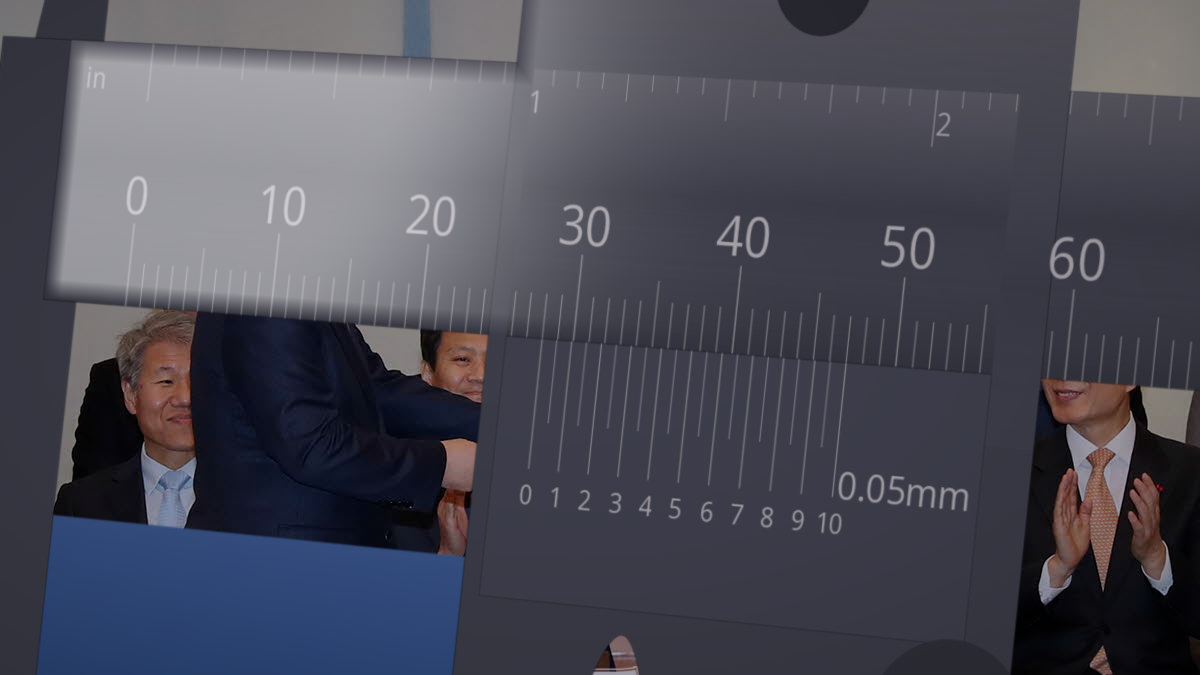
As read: value=28.0 unit=mm
